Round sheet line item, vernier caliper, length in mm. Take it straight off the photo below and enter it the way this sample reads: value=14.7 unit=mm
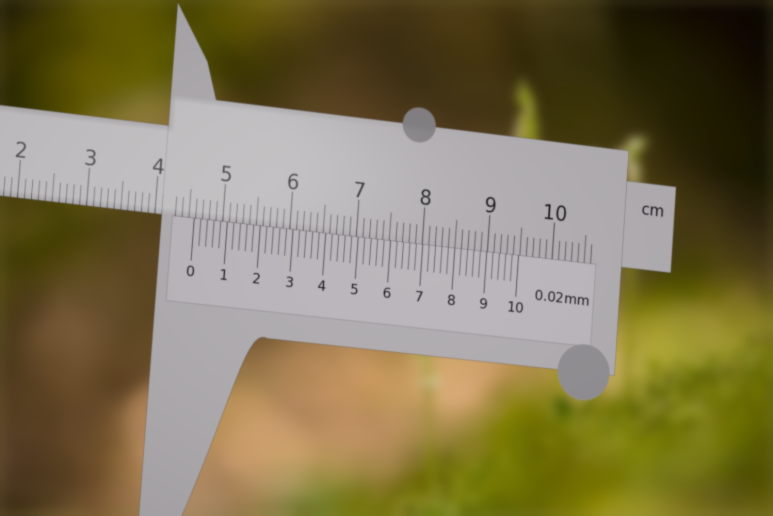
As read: value=45.8 unit=mm
